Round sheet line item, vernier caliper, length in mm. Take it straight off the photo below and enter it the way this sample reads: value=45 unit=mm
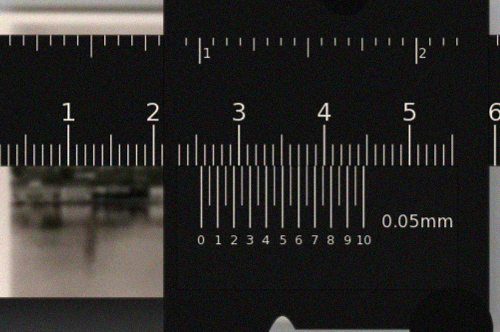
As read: value=25.6 unit=mm
